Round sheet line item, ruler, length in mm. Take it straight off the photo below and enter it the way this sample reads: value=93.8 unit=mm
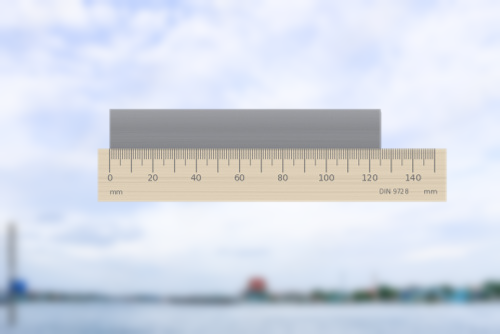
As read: value=125 unit=mm
